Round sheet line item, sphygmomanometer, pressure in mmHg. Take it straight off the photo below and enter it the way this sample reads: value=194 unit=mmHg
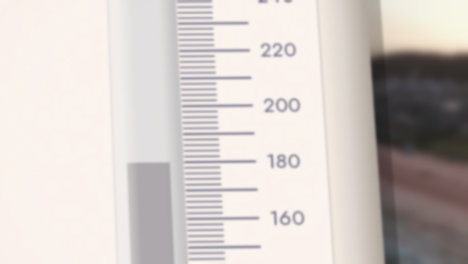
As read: value=180 unit=mmHg
